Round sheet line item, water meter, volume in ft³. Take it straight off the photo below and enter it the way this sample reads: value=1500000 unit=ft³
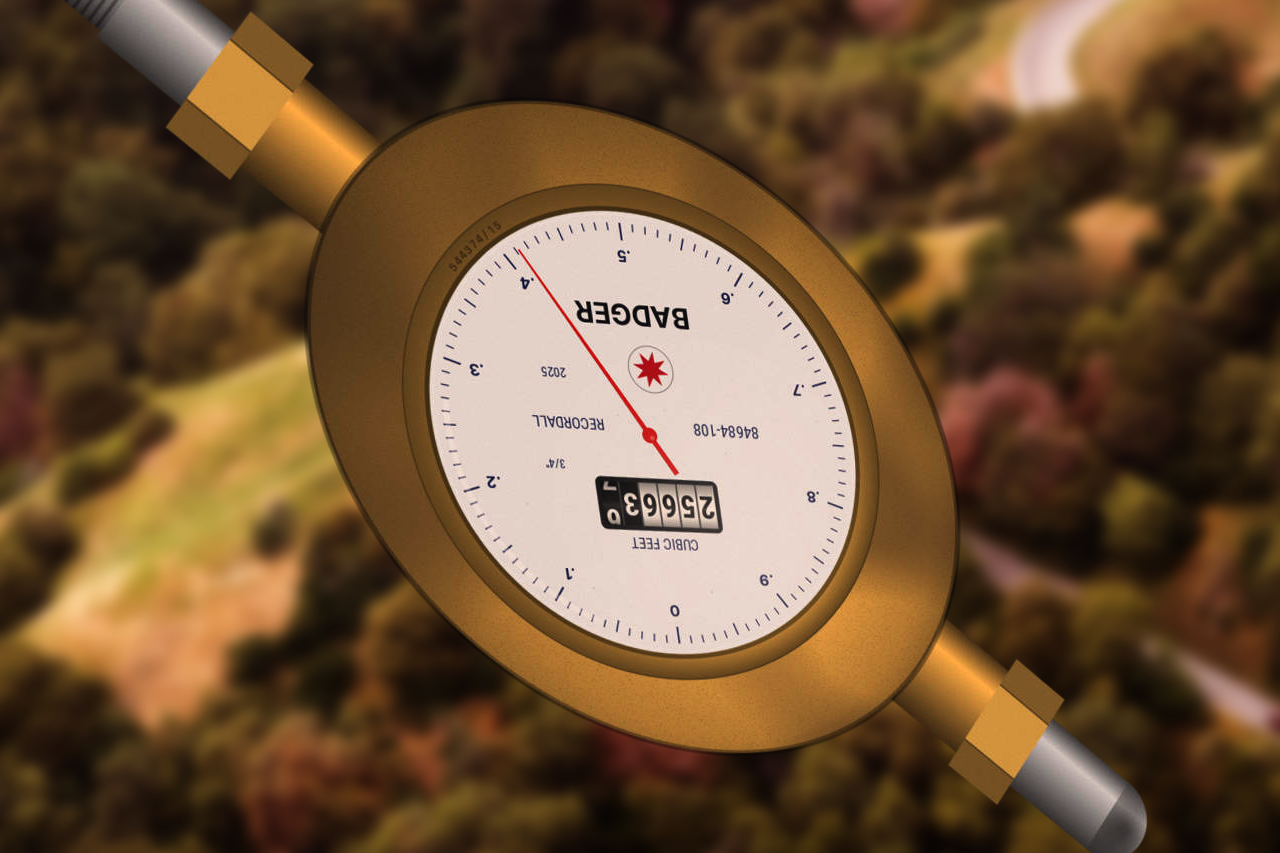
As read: value=256636.41 unit=ft³
